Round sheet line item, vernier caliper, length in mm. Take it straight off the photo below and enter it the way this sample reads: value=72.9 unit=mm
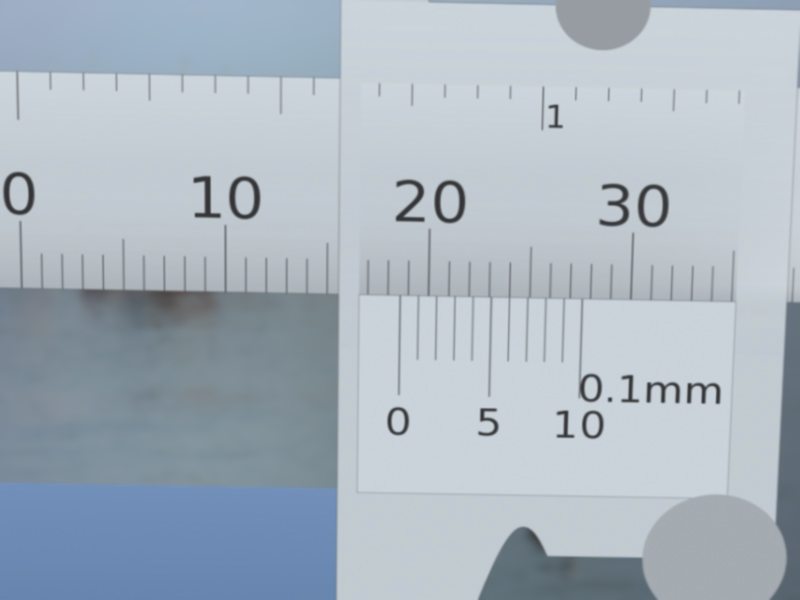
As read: value=18.6 unit=mm
